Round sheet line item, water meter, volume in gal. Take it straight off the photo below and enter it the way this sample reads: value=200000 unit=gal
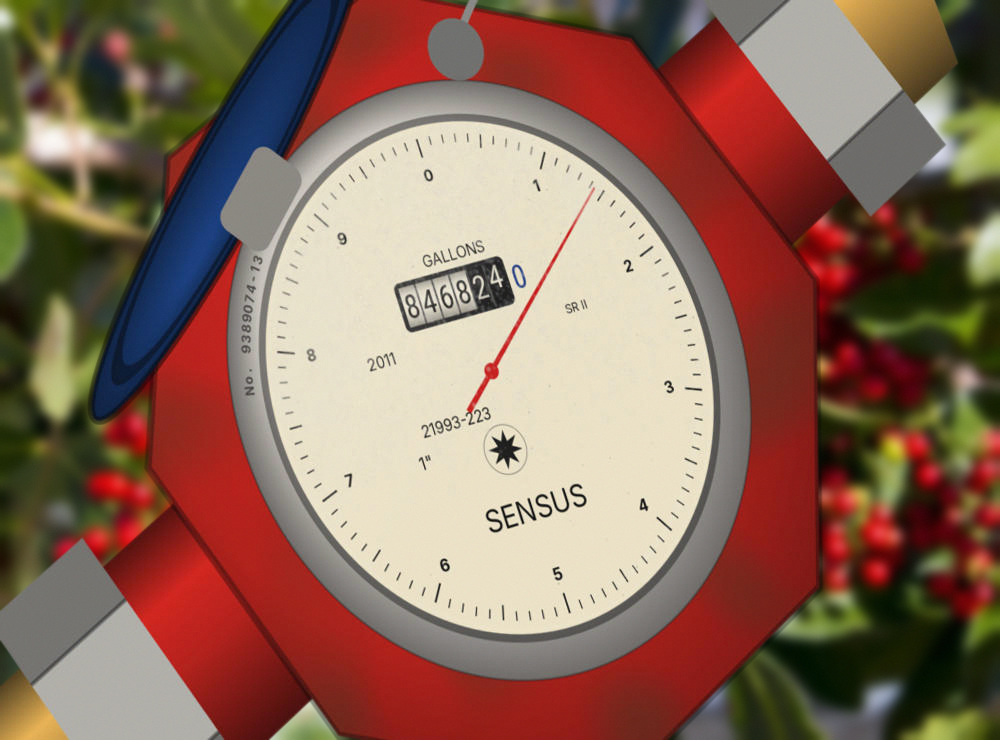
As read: value=8468241.4 unit=gal
